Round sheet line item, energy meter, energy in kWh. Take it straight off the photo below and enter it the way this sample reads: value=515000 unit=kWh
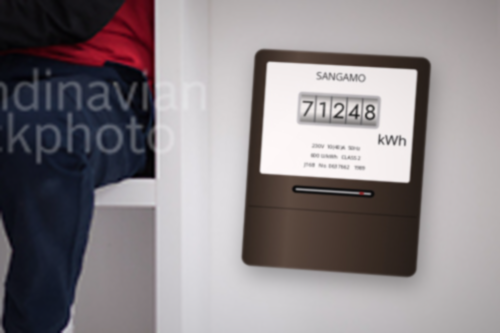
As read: value=71248 unit=kWh
